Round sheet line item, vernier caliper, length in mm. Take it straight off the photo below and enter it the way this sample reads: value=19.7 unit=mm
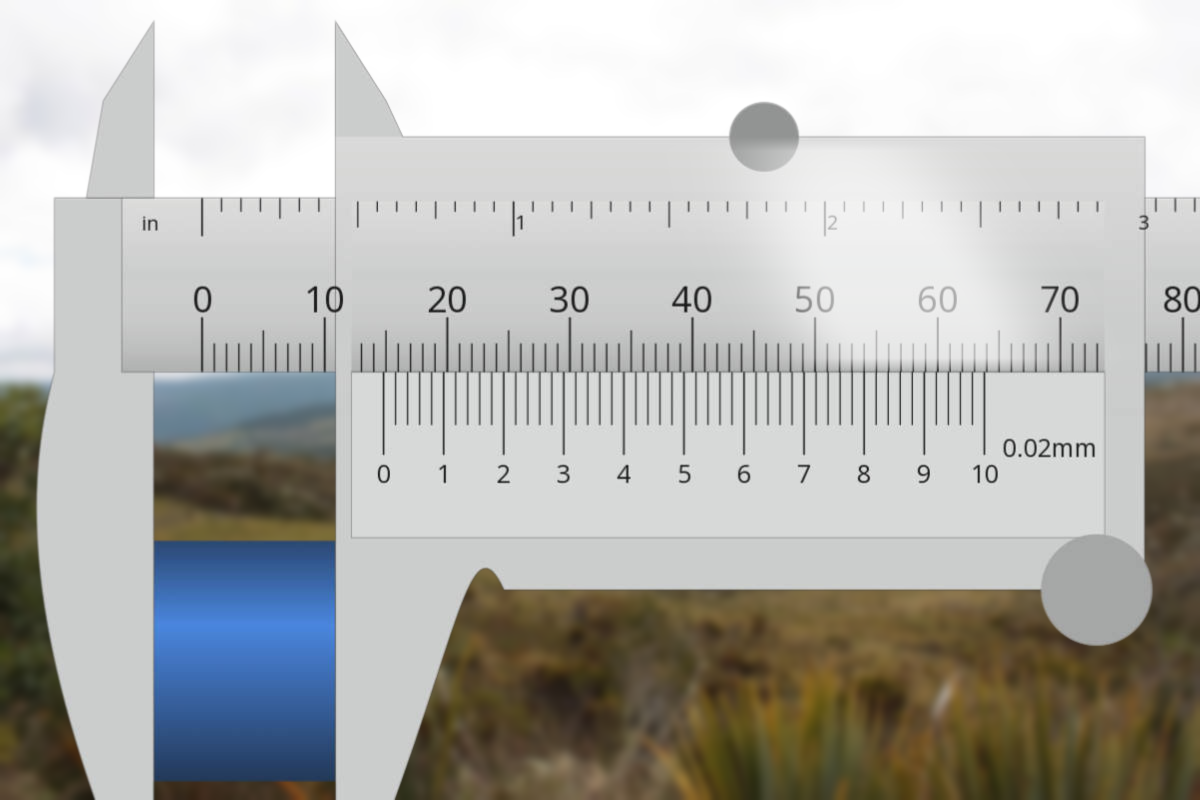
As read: value=14.8 unit=mm
